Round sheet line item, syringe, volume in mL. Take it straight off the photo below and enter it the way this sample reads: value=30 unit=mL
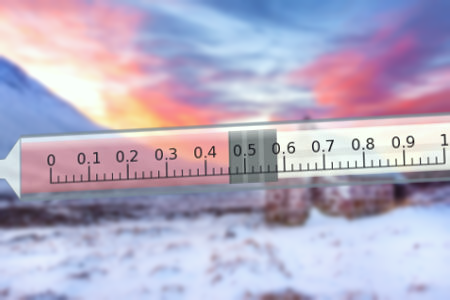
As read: value=0.46 unit=mL
